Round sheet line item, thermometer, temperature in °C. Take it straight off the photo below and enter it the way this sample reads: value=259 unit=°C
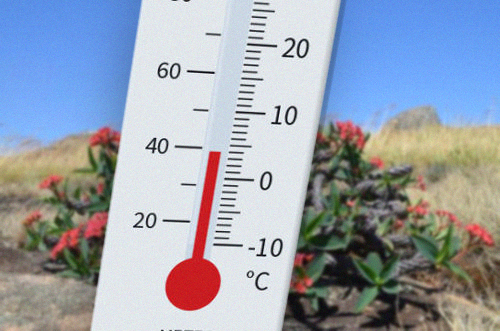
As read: value=4 unit=°C
